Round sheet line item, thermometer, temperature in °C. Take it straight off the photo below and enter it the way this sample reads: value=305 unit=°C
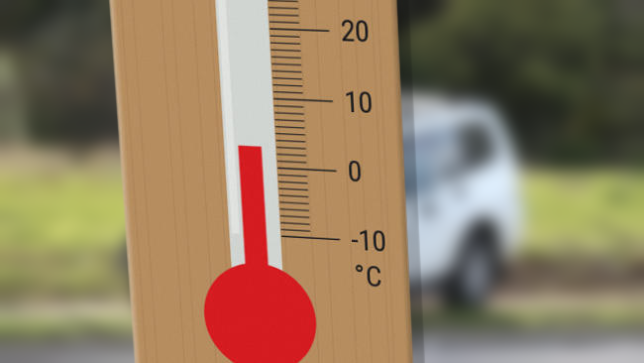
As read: value=3 unit=°C
